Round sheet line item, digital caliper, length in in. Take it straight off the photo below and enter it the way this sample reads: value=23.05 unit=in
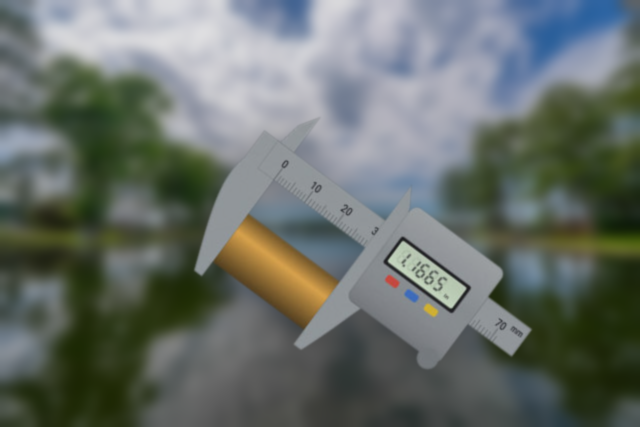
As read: value=1.1665 unit=in
